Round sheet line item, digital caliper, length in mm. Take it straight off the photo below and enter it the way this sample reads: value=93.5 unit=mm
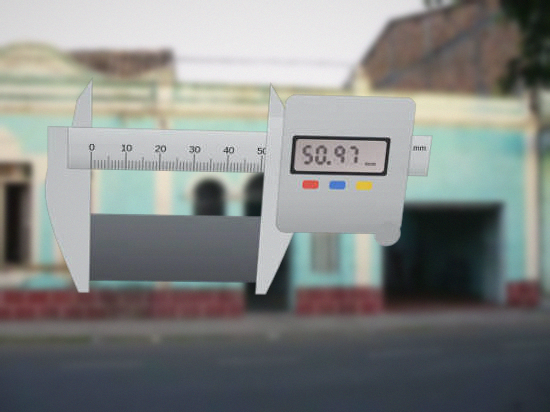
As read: value=50.97 unit=mm
